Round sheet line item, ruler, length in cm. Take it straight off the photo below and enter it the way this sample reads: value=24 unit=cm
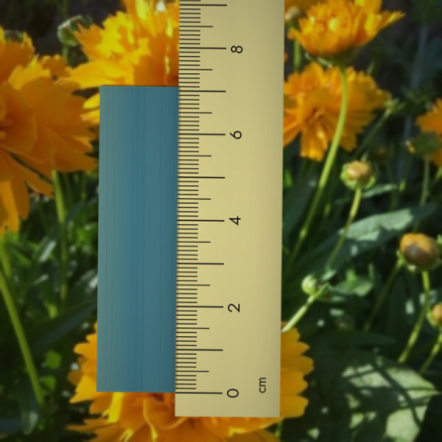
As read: value=7.1 unit=cm
